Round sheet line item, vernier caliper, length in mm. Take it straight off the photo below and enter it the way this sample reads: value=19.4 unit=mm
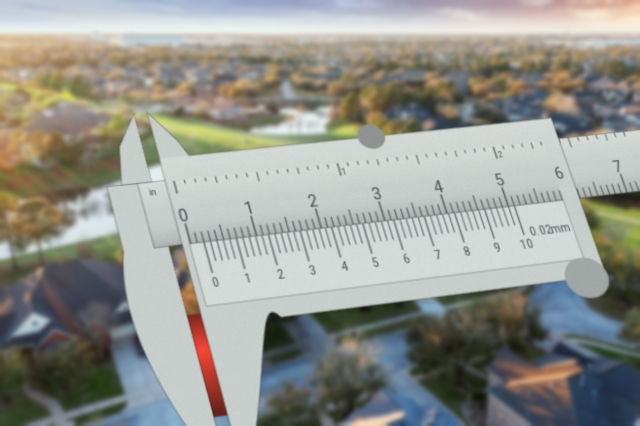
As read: value=2.0 unit=mm
